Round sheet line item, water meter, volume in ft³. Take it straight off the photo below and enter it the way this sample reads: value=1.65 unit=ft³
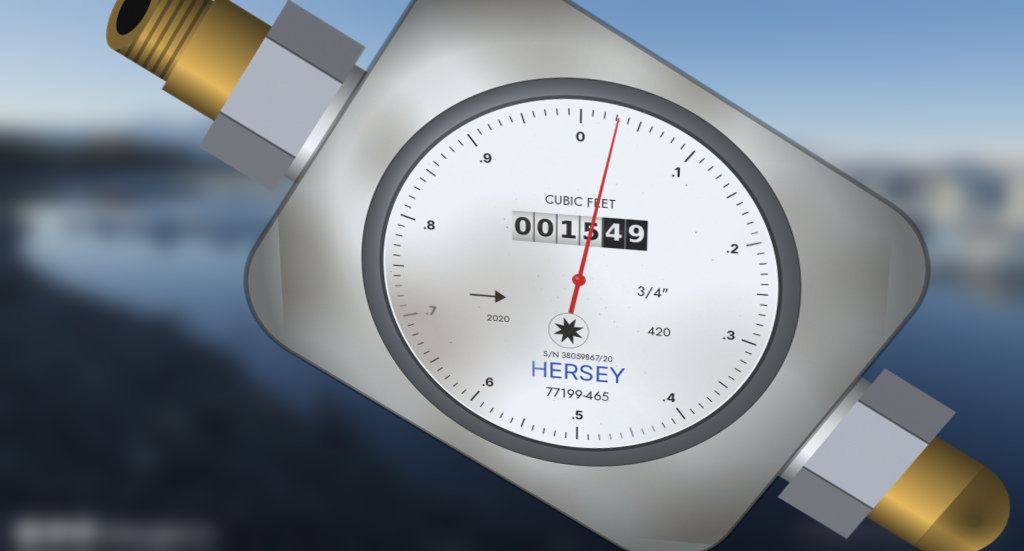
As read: value=1549.03 unit=ft³
